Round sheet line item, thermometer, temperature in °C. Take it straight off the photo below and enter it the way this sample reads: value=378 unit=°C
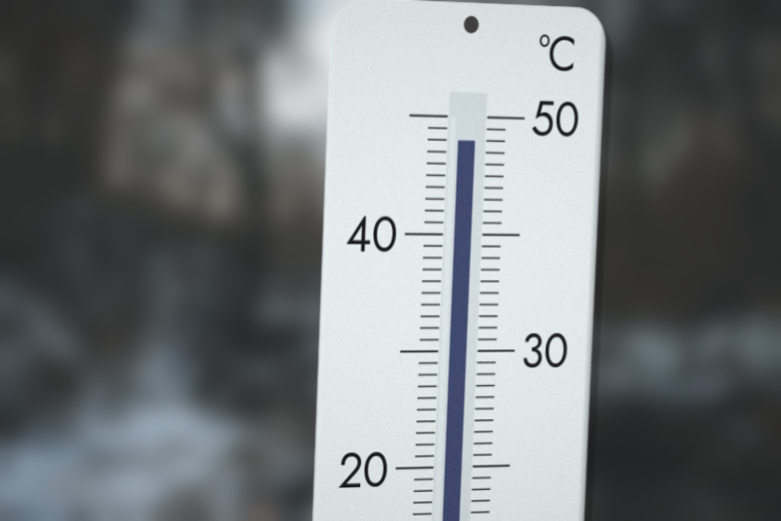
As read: value=48 unit=°C
